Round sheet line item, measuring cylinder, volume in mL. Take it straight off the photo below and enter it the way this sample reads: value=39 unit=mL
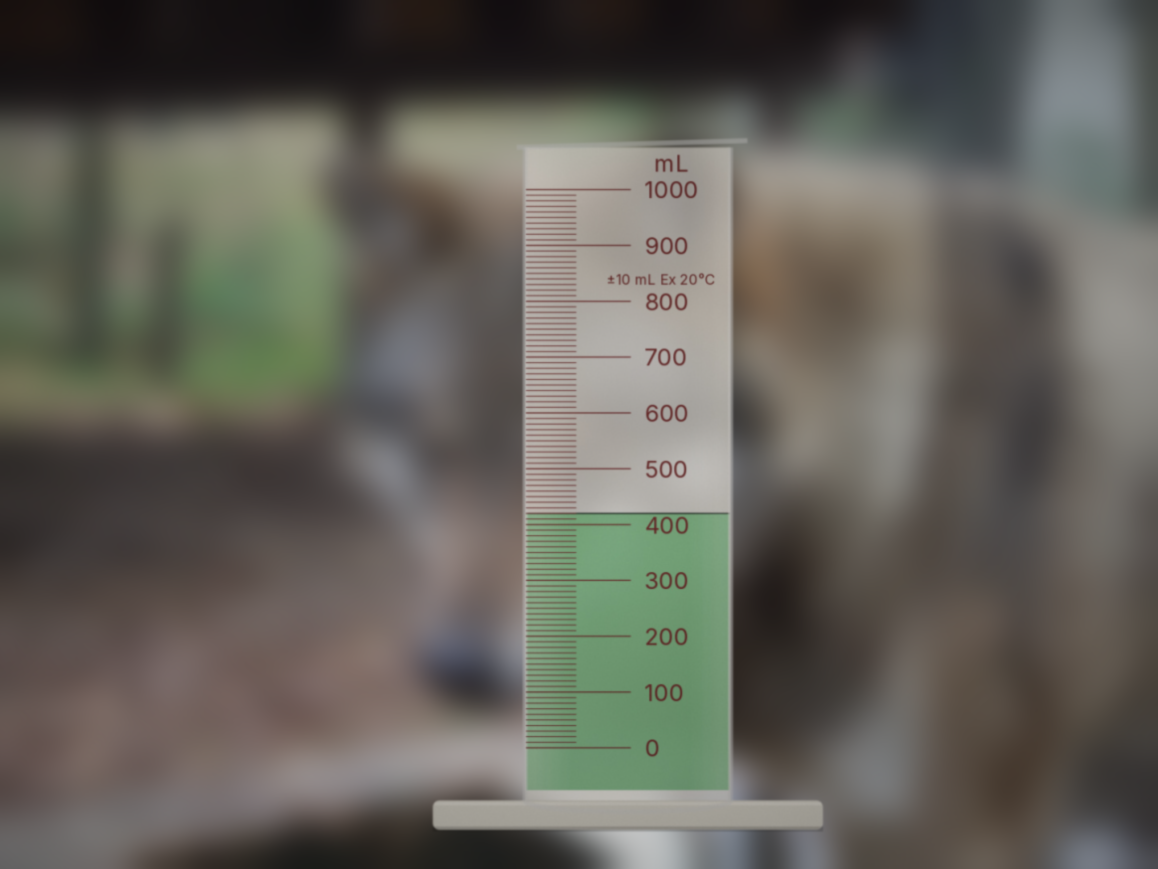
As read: value=420 unit=mL
